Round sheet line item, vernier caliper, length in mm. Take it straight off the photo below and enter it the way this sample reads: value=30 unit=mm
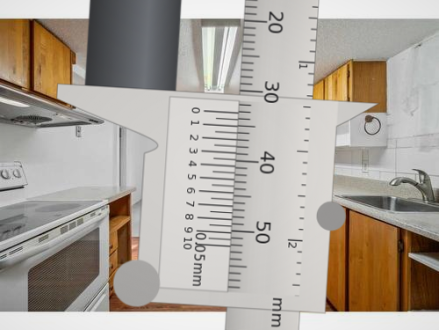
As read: value=33.2 unit=mm
